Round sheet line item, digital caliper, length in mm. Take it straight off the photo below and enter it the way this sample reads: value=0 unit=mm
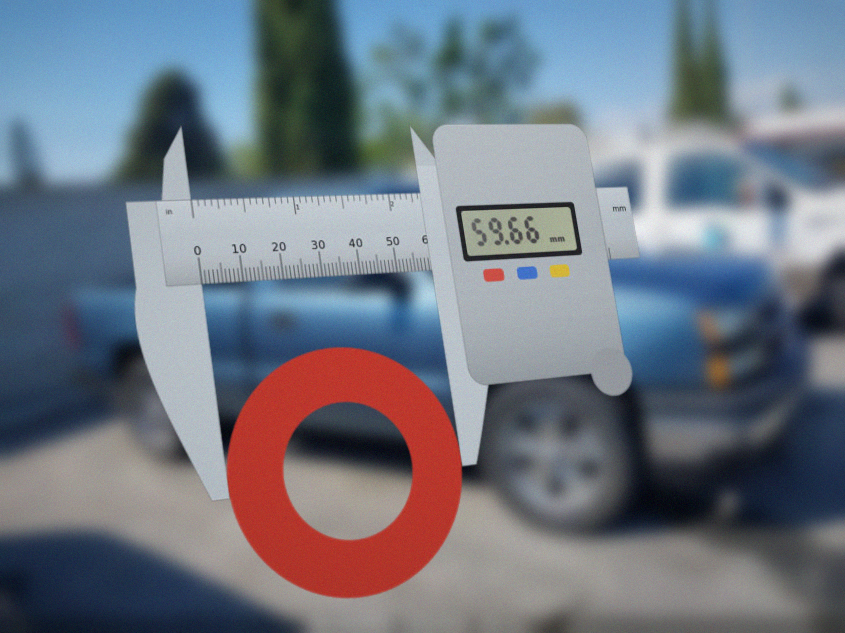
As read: value=59.66 unit=mm
